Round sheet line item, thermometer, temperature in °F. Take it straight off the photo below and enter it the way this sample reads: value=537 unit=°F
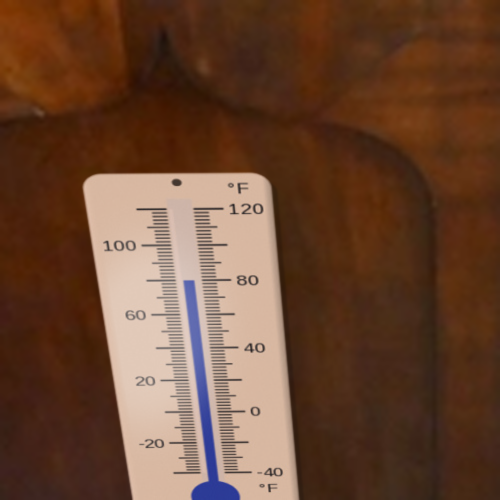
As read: value=80 unit=°F
